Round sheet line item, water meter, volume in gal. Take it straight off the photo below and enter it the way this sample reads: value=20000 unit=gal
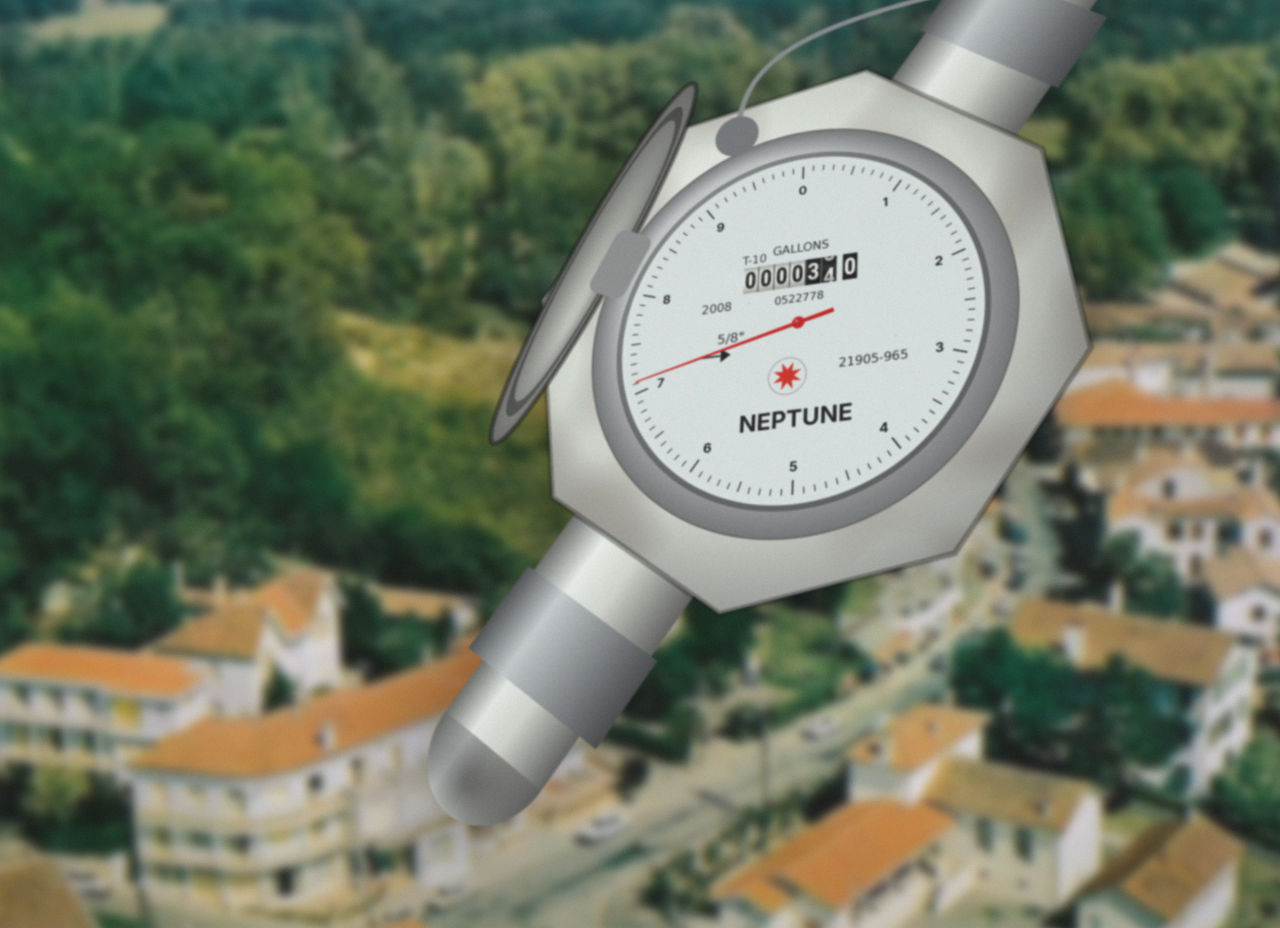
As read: value=337.1 unit=gal
